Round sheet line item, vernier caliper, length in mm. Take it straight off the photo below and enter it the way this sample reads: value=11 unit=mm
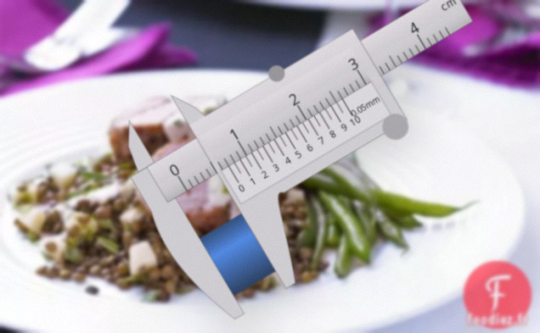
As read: value=7.0 unit=mm
